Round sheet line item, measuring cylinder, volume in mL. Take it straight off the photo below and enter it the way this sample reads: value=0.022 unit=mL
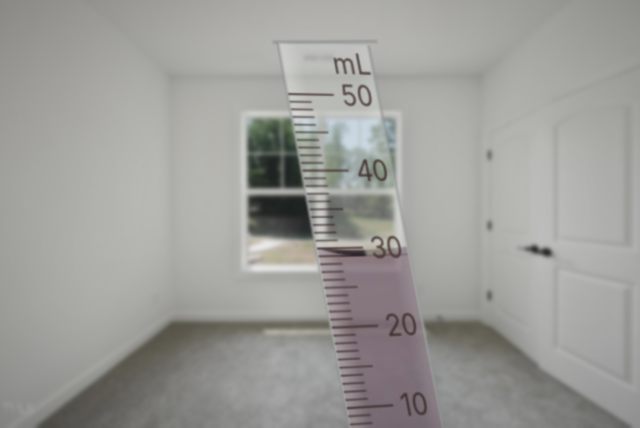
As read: value=29 unit=mL
